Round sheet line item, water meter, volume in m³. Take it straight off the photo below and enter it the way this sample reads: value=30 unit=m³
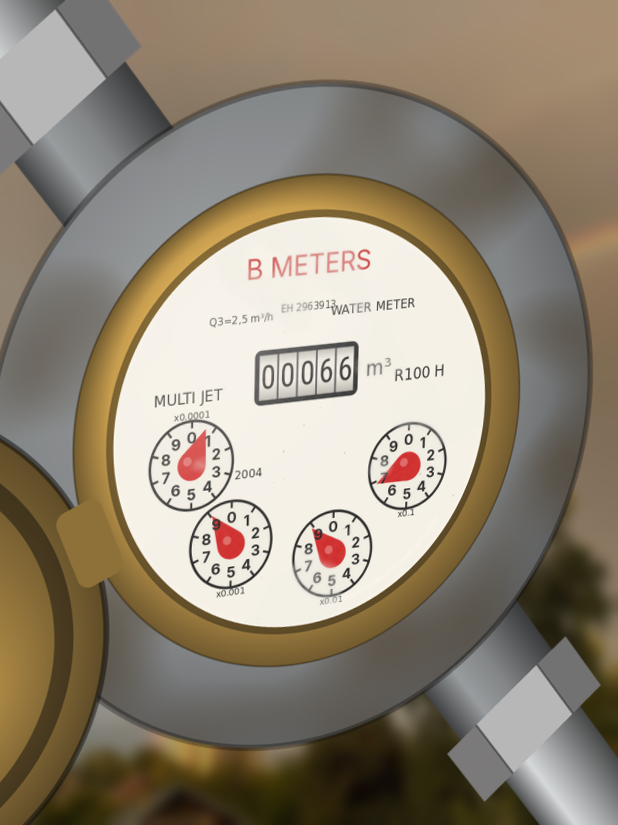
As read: value=66.6890 unit=m³
